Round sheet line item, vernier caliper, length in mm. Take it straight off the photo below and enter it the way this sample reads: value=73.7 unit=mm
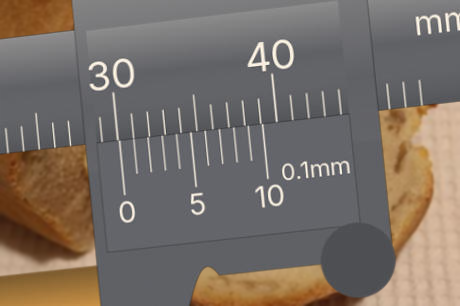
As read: value=30.1 unit=mm
